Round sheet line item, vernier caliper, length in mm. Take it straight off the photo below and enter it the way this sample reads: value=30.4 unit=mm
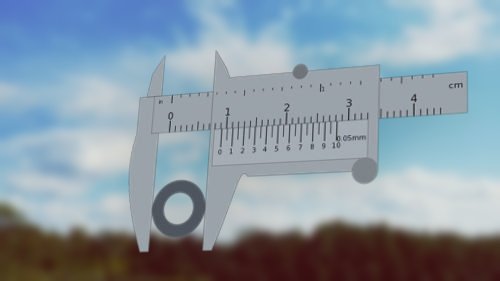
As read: value=9.2 unit=mm
